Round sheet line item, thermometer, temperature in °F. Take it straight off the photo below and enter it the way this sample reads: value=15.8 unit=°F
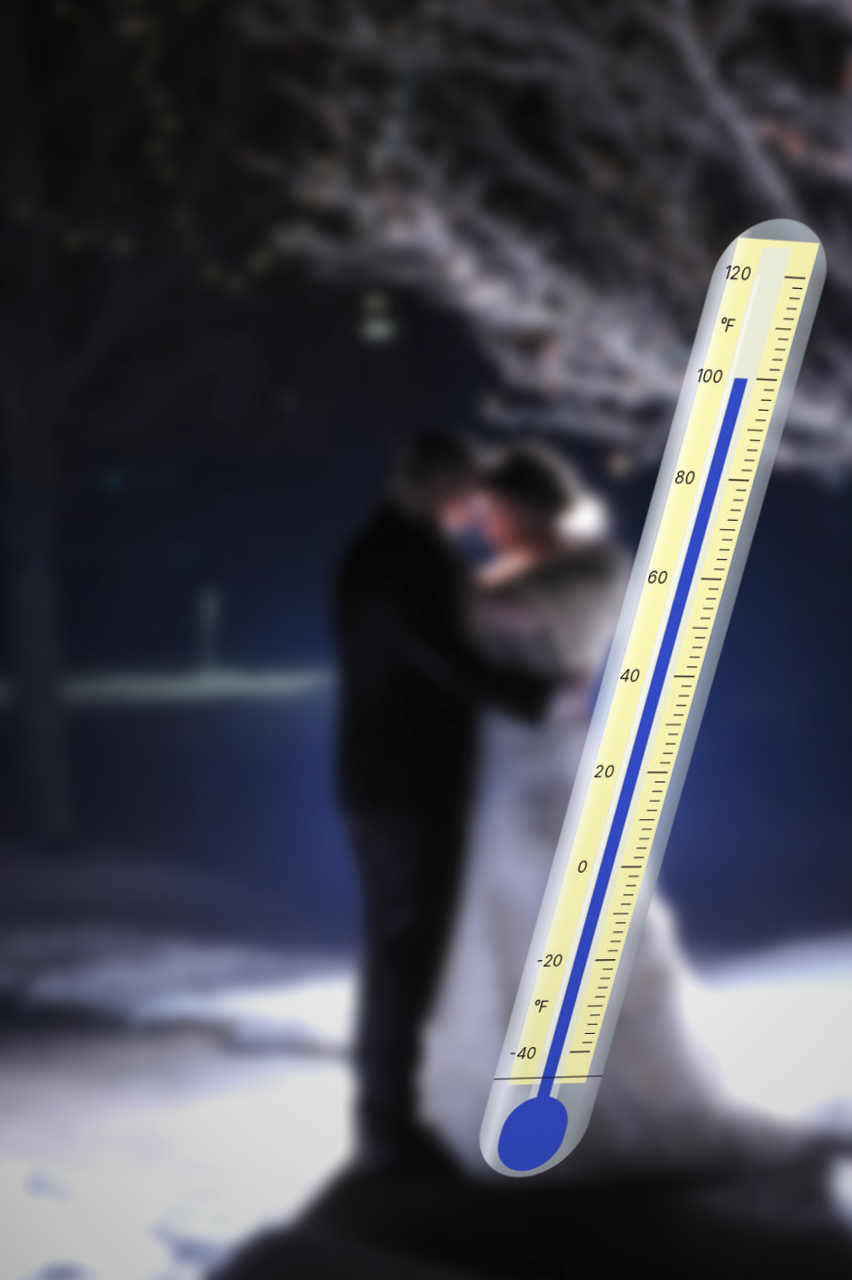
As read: value=100 unit=°F
